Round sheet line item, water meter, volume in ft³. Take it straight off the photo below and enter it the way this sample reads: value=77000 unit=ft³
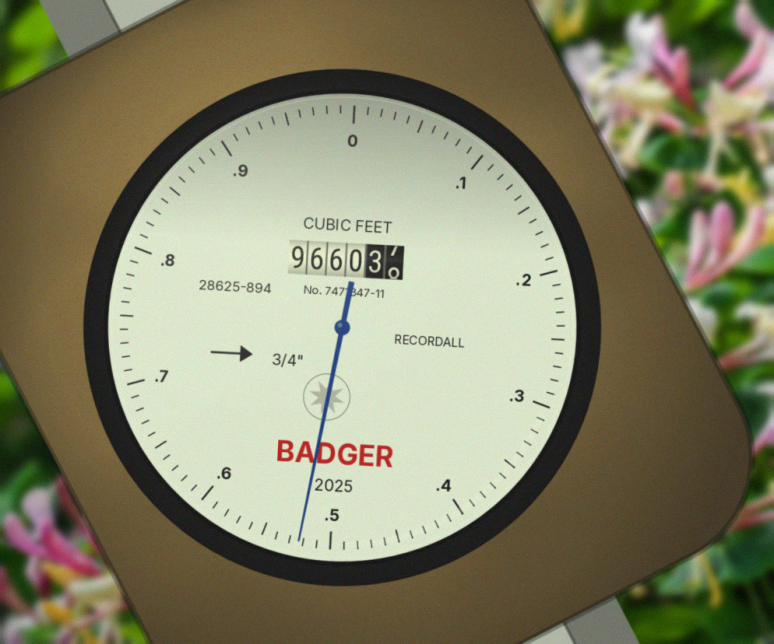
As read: value=966037.52 unit=ft³
